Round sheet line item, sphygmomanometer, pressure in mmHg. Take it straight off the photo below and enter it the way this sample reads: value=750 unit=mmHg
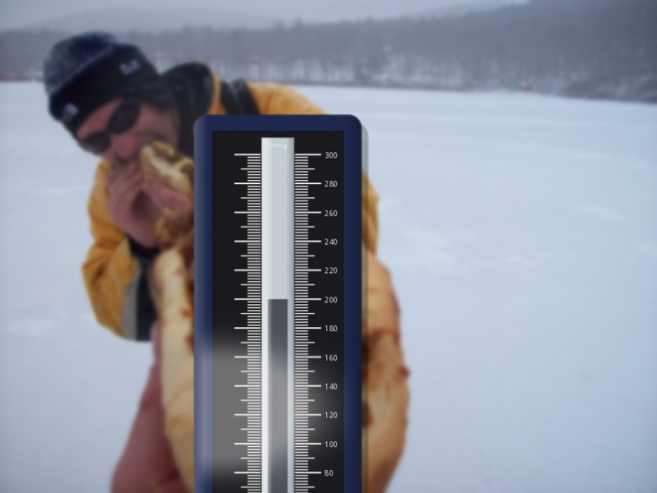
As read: value=200 unit=mmHg
